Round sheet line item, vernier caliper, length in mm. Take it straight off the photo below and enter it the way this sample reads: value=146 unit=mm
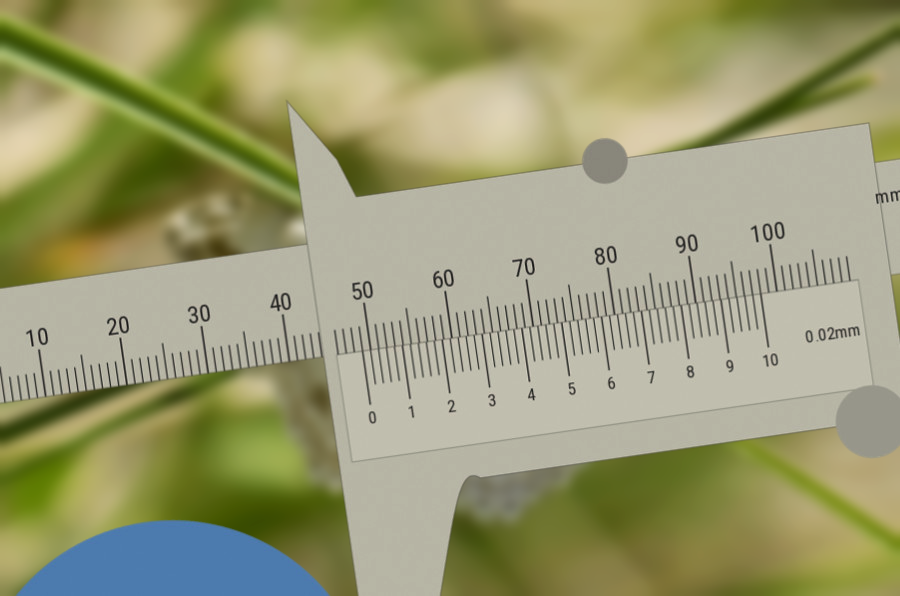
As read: value=49.0 unit=mm
